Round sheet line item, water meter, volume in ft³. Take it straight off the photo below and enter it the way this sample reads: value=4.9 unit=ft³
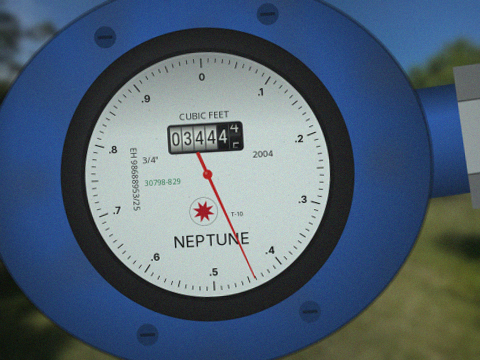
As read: value=34444.44 unit=ft³
